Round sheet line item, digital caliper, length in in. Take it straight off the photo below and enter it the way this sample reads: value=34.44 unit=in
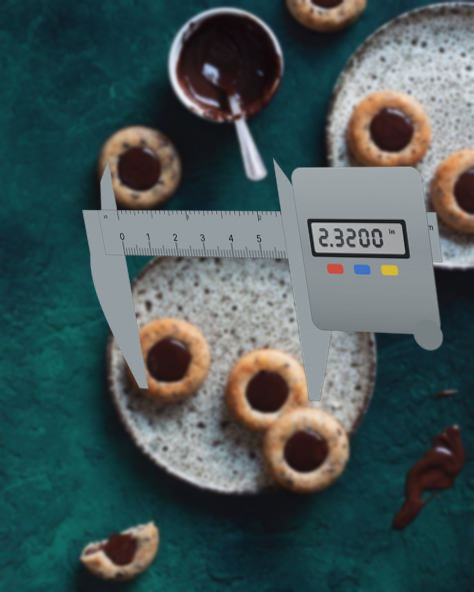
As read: value=2.3200 unit=in
